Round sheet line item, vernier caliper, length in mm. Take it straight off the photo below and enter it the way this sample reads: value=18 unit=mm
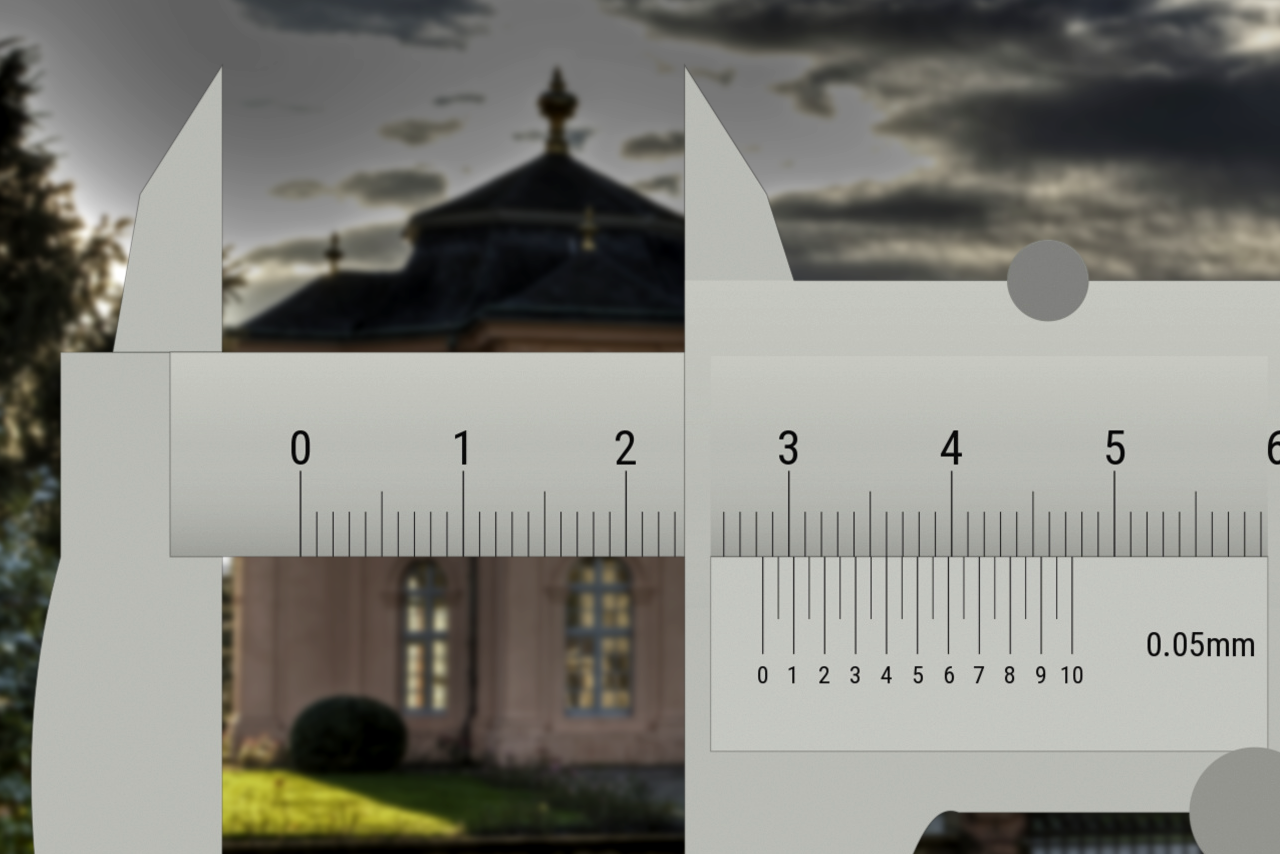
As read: value=28.4 unit=mm
